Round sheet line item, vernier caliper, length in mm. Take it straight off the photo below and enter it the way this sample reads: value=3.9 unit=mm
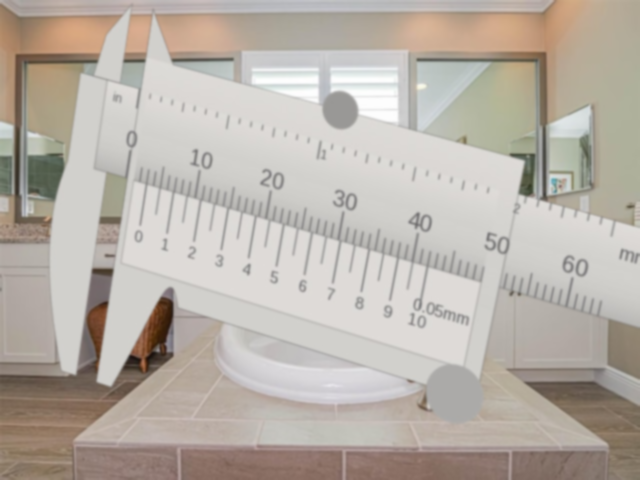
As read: value=3.0 unit=mm
